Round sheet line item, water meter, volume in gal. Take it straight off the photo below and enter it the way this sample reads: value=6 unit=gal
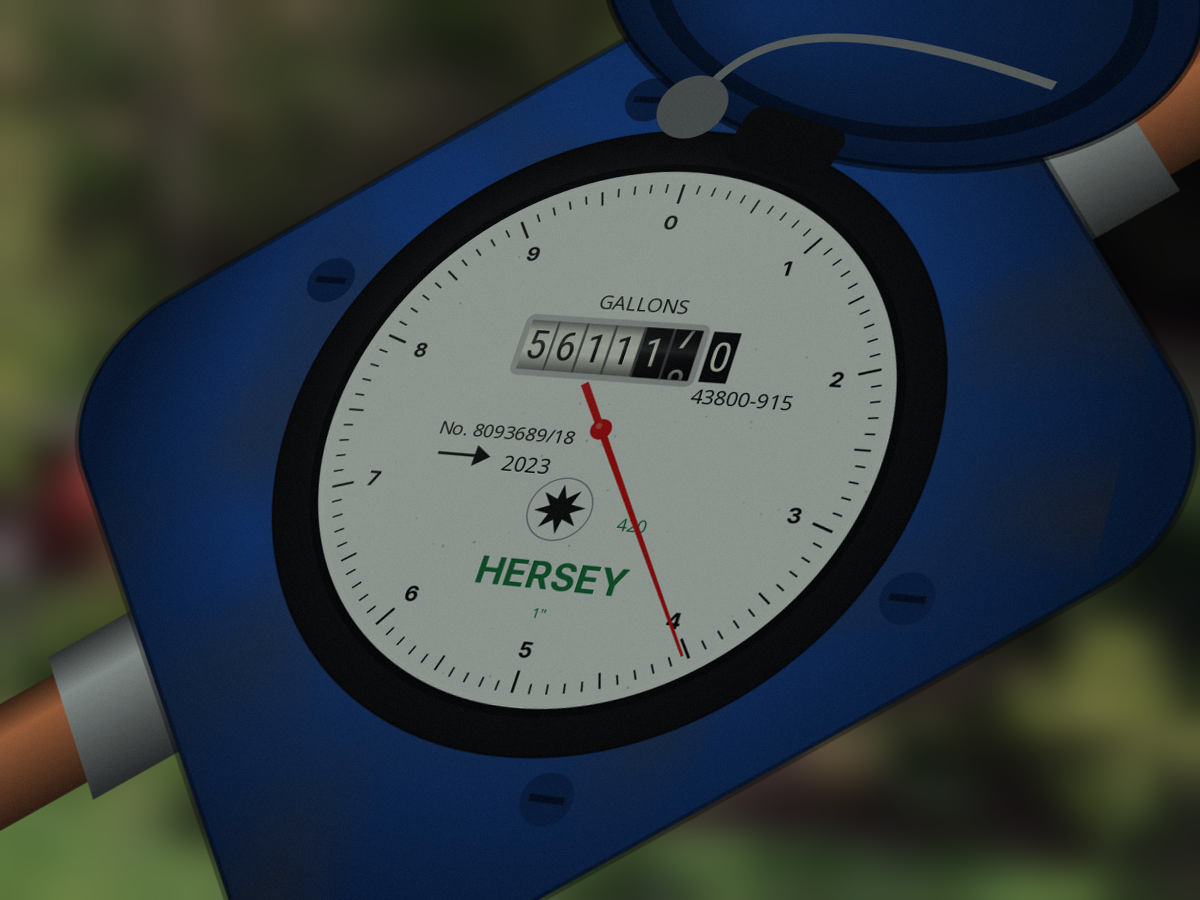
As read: value=5611174.0 unit=gal
